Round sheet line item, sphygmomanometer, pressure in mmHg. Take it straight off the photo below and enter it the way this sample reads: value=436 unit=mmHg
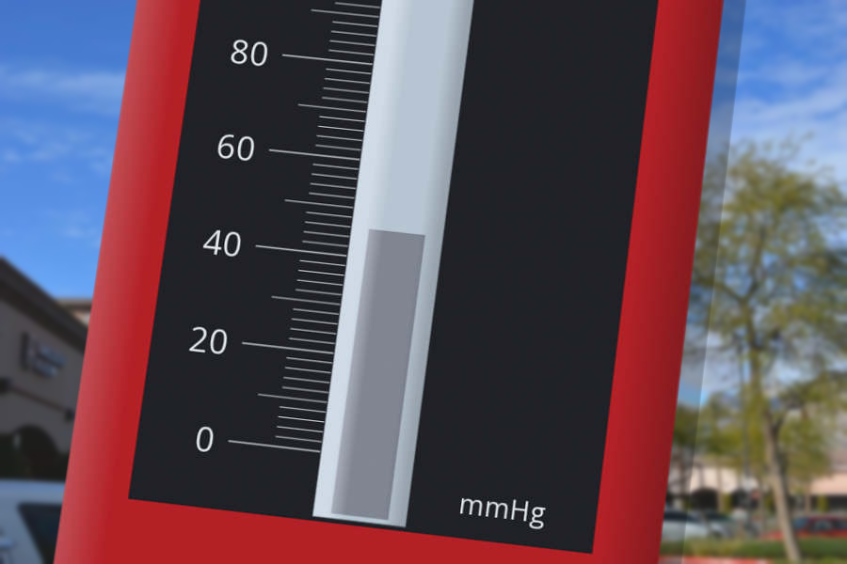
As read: value=46 unit=mmHg
